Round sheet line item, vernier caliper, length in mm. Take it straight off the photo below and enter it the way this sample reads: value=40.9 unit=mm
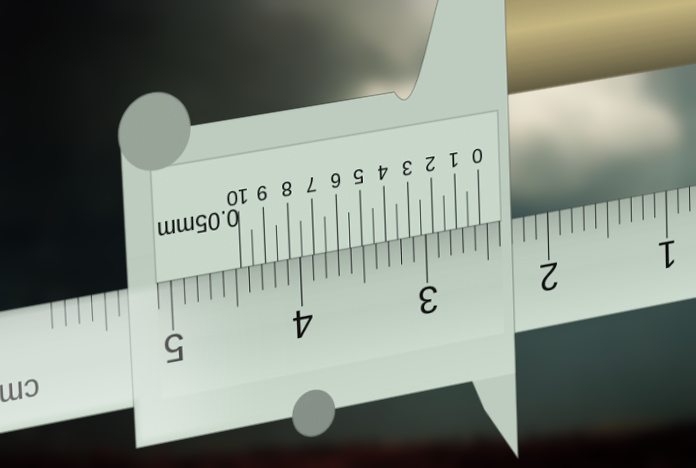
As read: value=25.6 unit=mm
